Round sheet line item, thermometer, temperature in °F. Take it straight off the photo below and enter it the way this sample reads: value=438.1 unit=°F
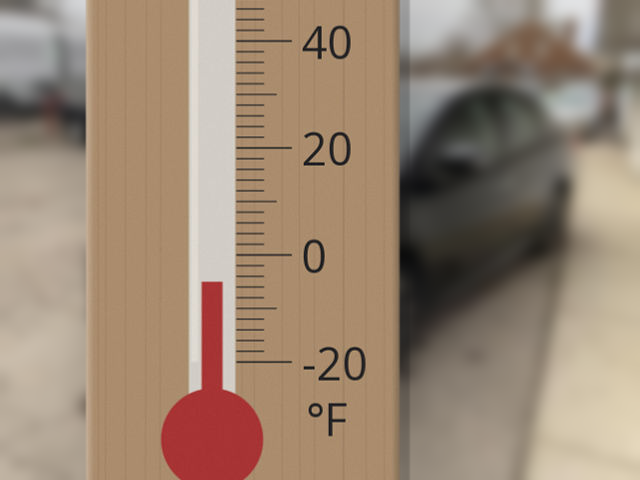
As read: value=-5 unit=°F
